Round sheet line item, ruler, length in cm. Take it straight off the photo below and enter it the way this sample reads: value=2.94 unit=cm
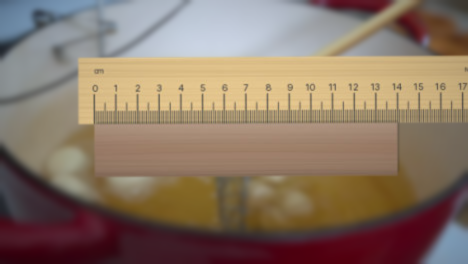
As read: value=14 unit=cm
